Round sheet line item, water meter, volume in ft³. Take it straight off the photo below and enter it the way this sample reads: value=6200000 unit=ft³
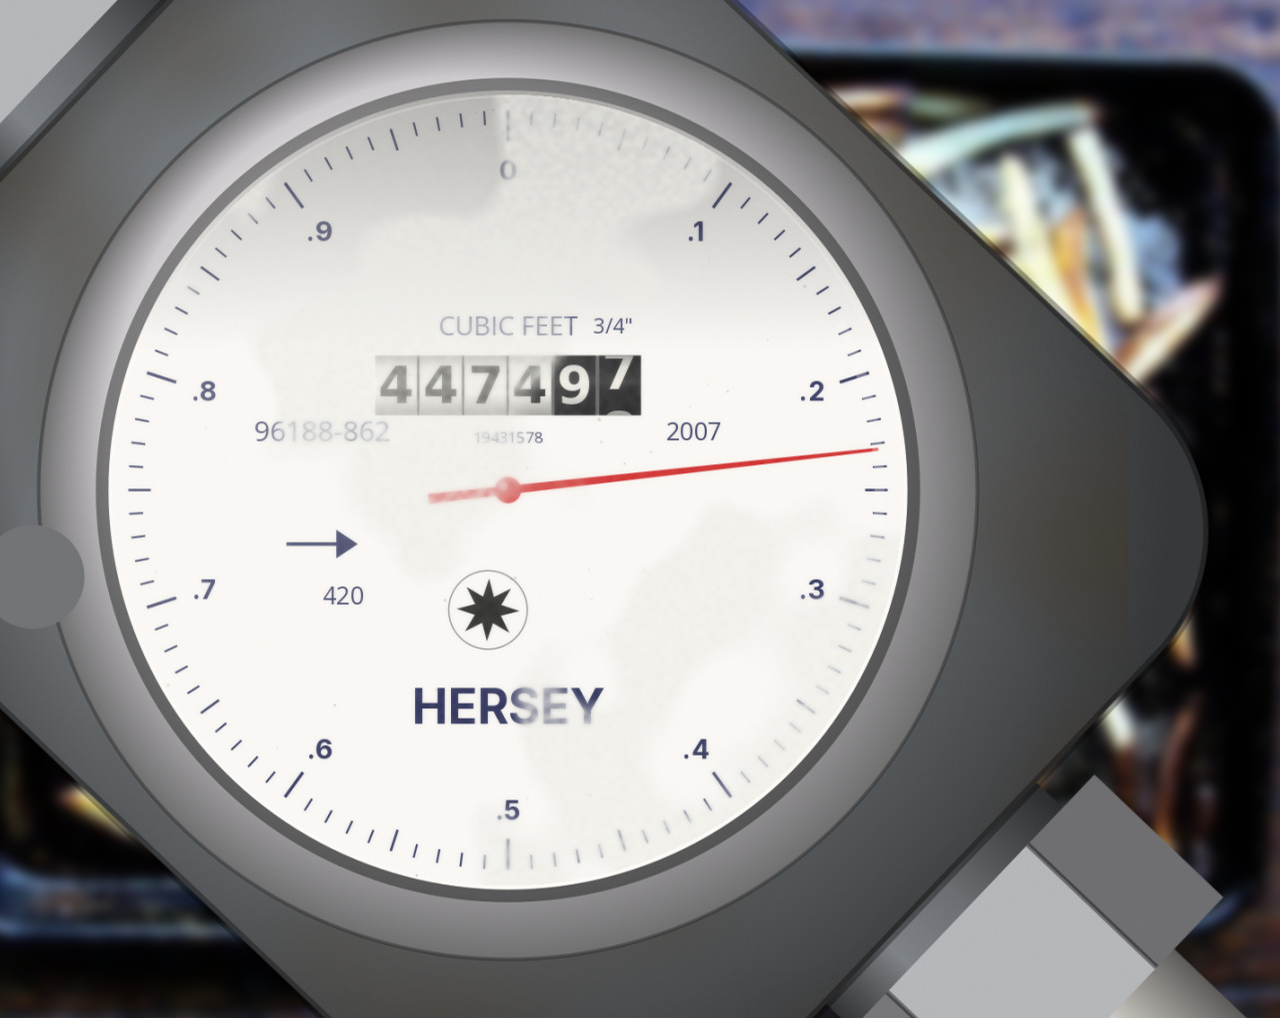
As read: value=447497.23 unit=ft³
